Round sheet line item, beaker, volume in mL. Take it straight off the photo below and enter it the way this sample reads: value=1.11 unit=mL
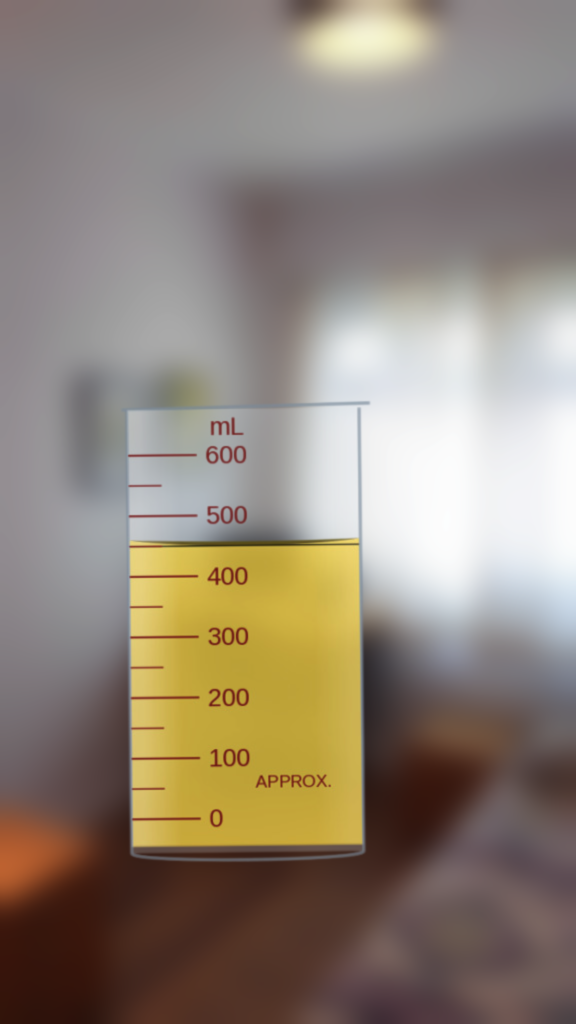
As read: value=450 unit=mL
